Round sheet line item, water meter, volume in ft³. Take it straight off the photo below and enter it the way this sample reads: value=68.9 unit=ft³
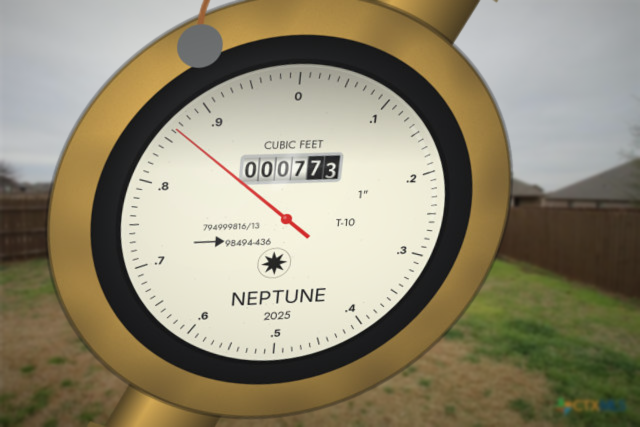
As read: value=772.86 unit=ft³
